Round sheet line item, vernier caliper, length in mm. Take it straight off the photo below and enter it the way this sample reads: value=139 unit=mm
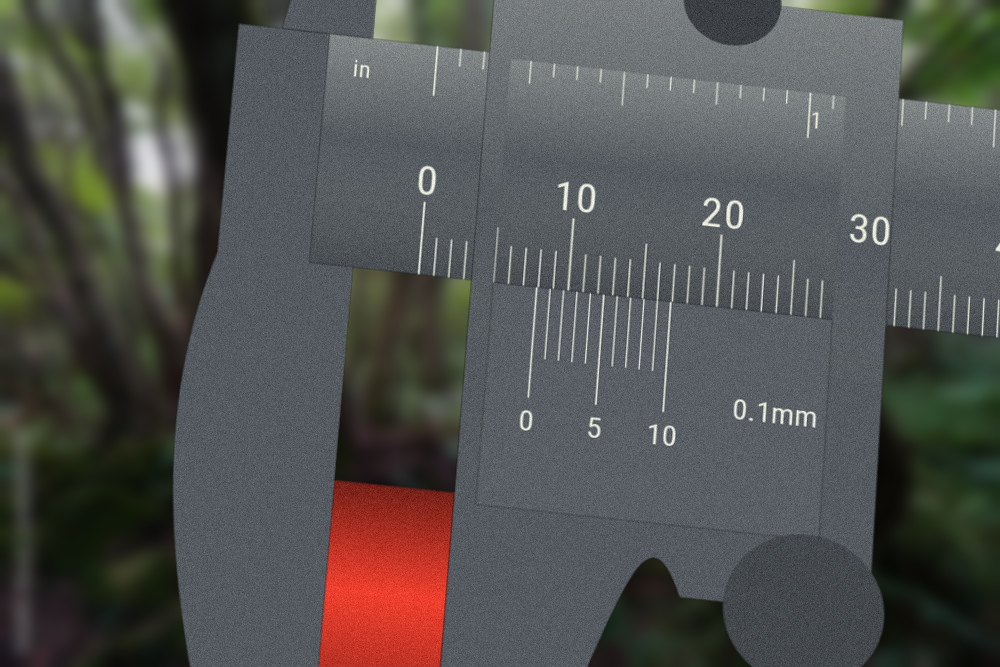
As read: value=7.9 unit=mm
